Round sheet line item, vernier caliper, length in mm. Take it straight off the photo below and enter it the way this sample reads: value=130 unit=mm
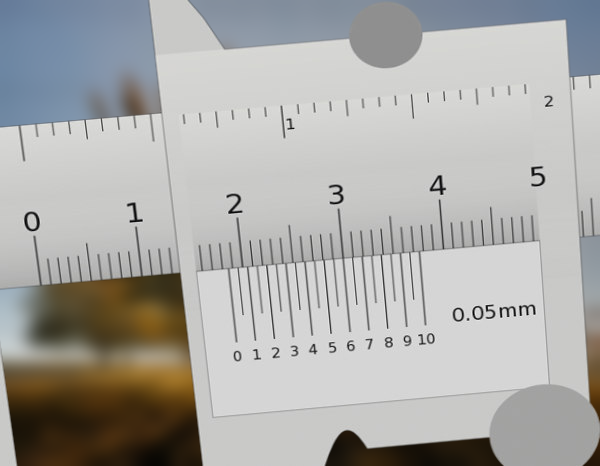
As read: value=18.6 unit=mm
